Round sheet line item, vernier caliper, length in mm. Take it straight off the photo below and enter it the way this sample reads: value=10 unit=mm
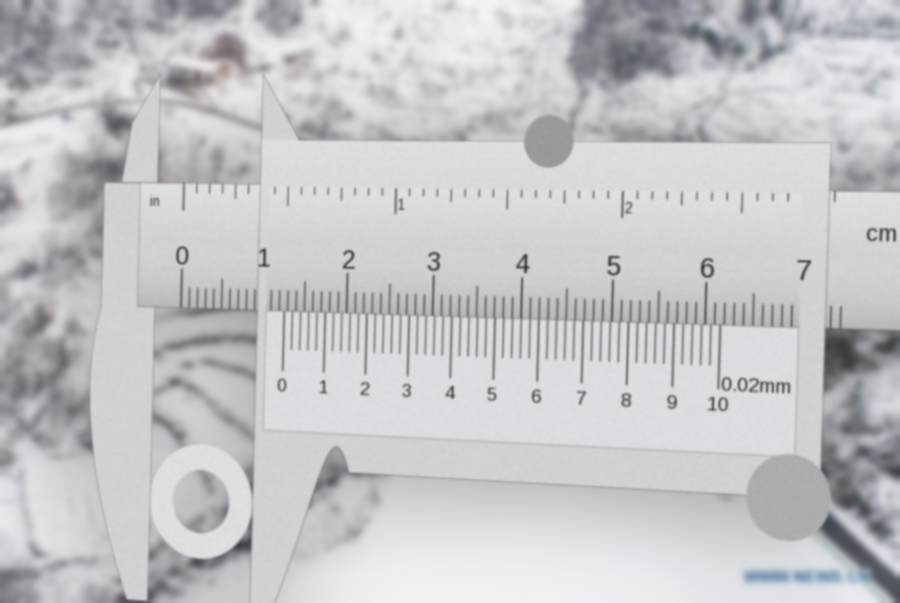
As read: value=12.6 unit=mm
